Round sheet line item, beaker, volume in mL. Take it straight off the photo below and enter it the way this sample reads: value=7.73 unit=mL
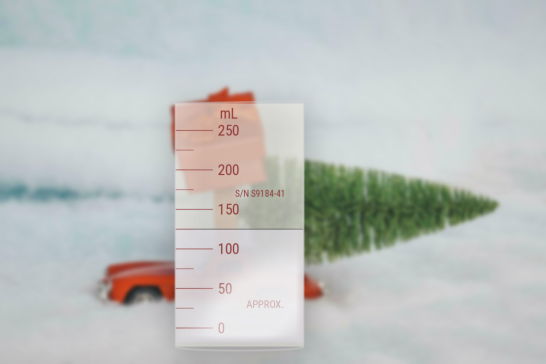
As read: value=125 unit=mL
